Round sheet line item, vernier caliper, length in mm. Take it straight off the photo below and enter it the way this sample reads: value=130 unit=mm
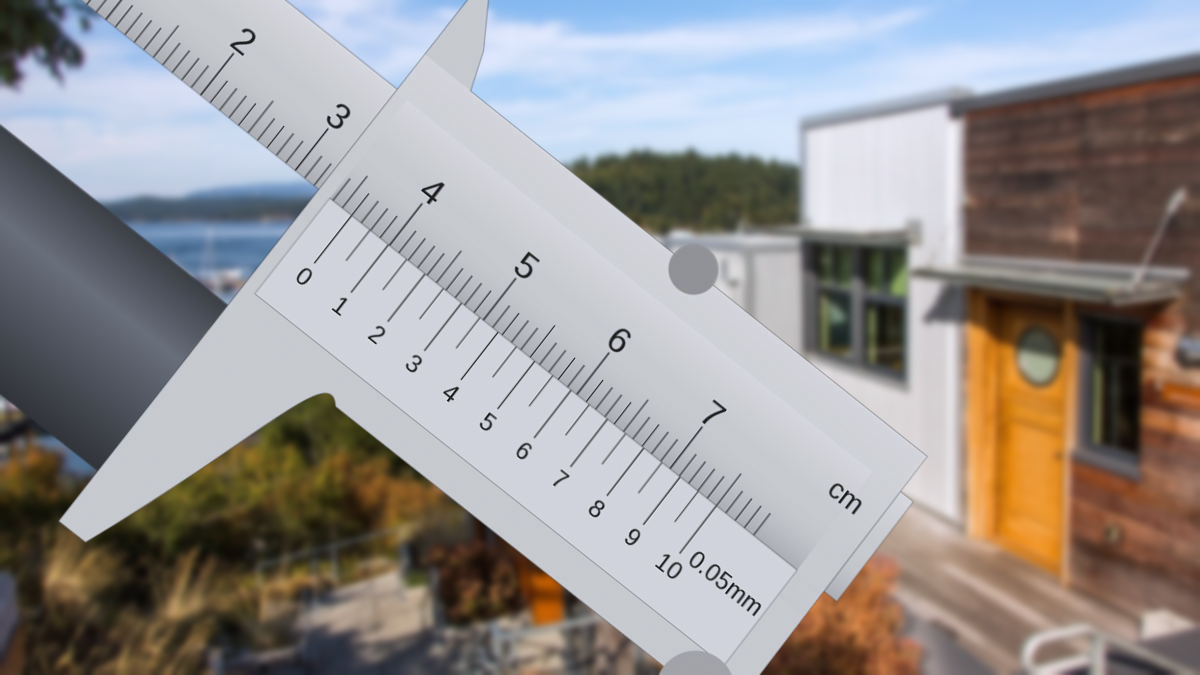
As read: value=36.0 unit=mm
